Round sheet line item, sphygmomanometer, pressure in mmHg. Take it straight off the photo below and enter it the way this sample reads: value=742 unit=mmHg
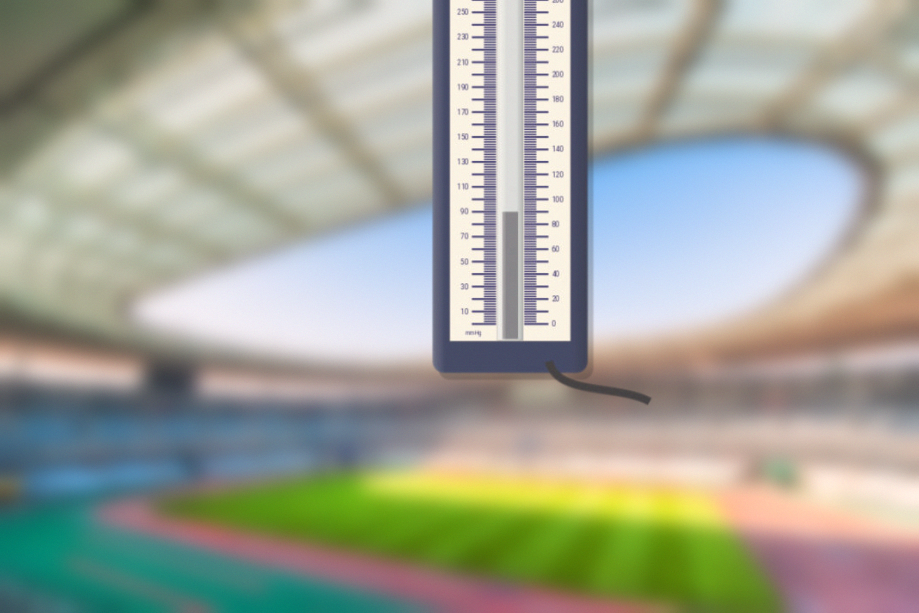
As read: value=90 unit=mmHg
